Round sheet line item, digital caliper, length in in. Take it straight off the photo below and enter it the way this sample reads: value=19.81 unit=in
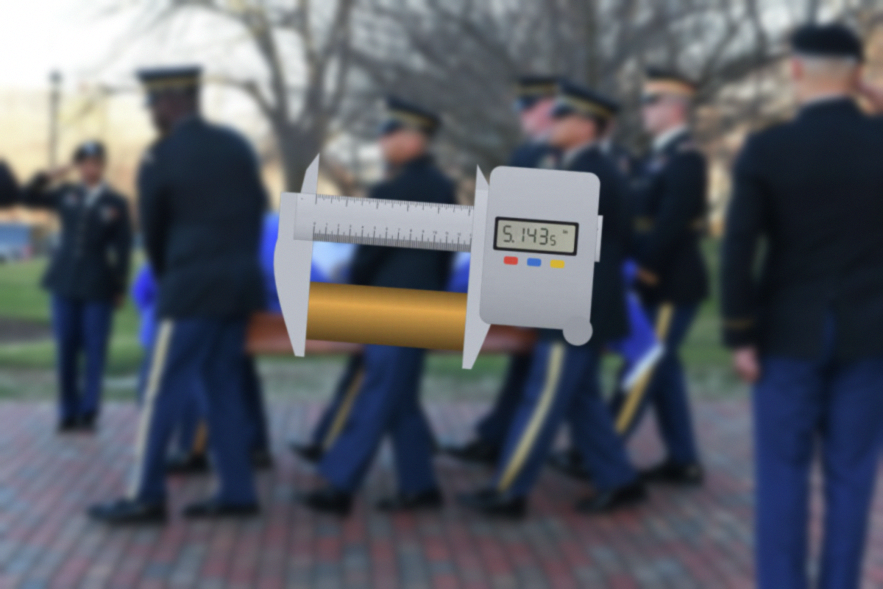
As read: value=5.1435 unit=in
